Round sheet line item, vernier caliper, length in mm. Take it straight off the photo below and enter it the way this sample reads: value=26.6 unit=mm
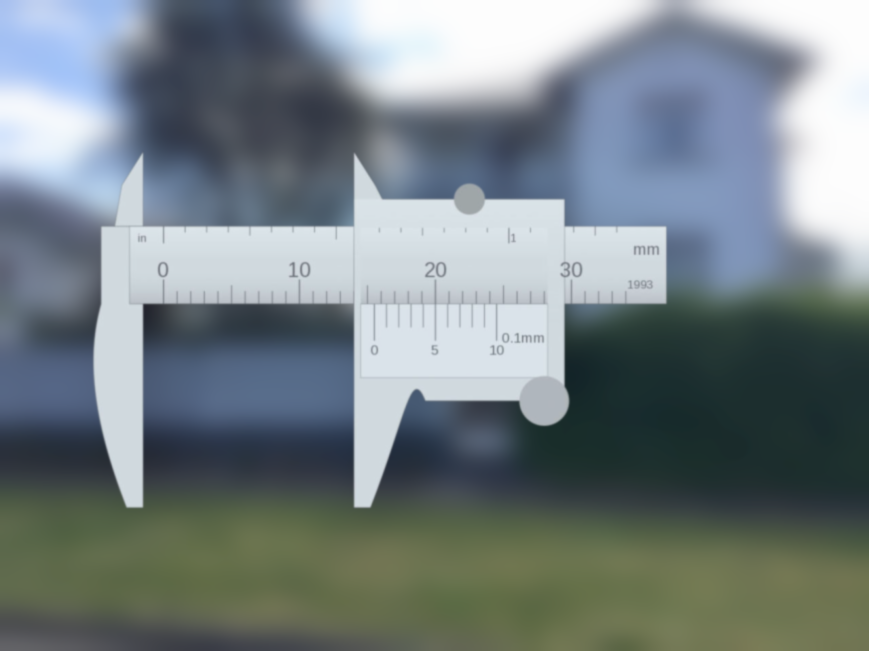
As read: value=15.5 unit=mm
